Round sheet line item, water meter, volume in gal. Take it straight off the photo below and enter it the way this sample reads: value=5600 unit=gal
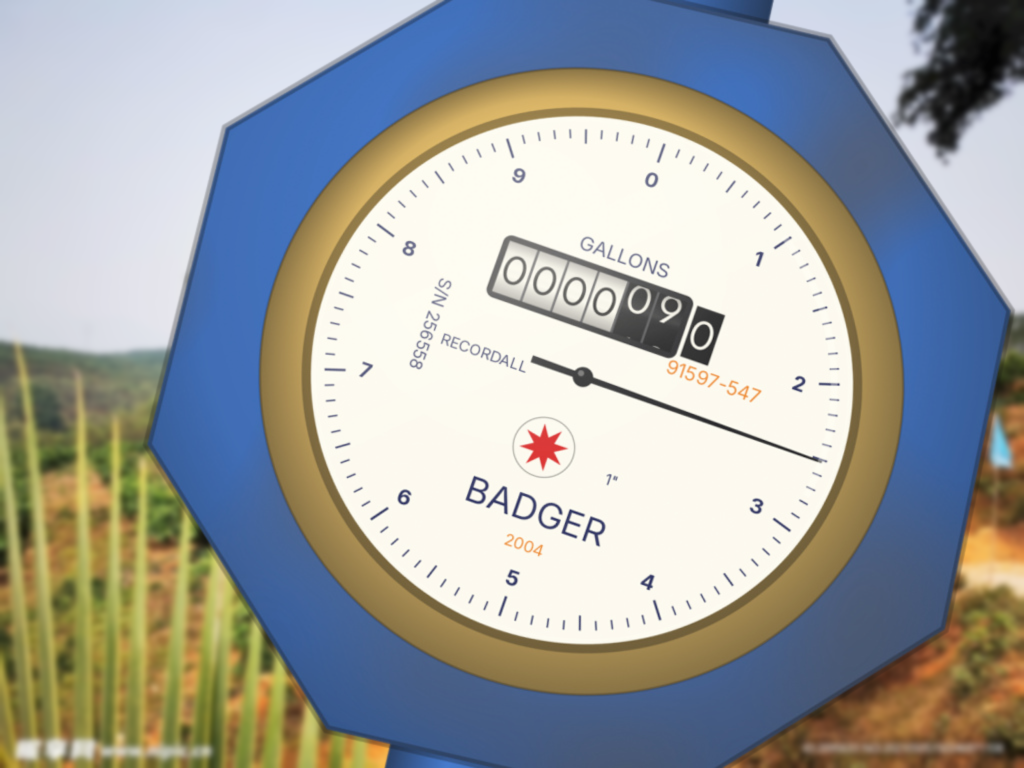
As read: value=92.5 unit=gal
